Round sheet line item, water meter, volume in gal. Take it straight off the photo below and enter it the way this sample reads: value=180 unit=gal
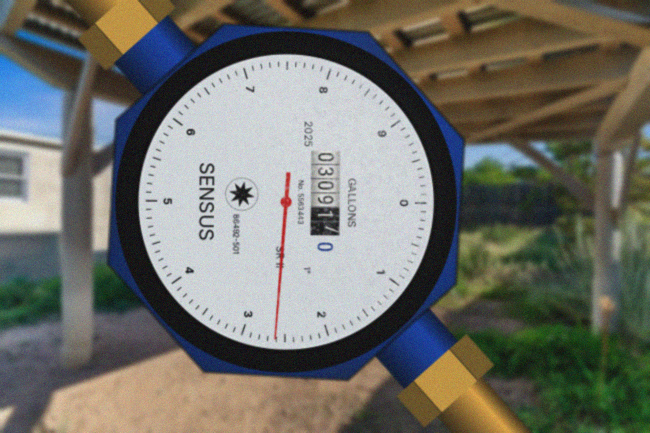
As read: value=309172.6 unit=gal
